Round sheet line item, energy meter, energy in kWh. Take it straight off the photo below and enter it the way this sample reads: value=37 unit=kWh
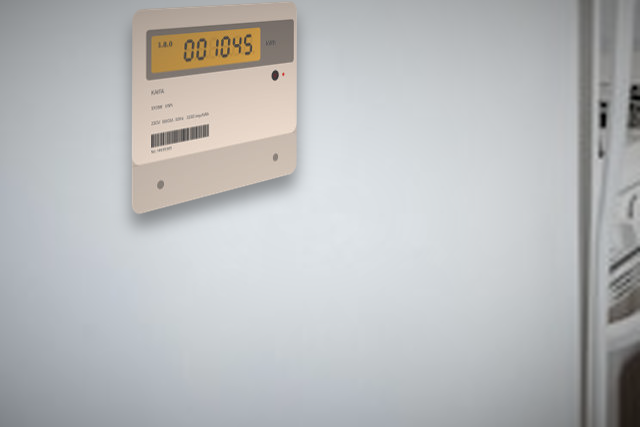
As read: value=1045 unit=kWh
